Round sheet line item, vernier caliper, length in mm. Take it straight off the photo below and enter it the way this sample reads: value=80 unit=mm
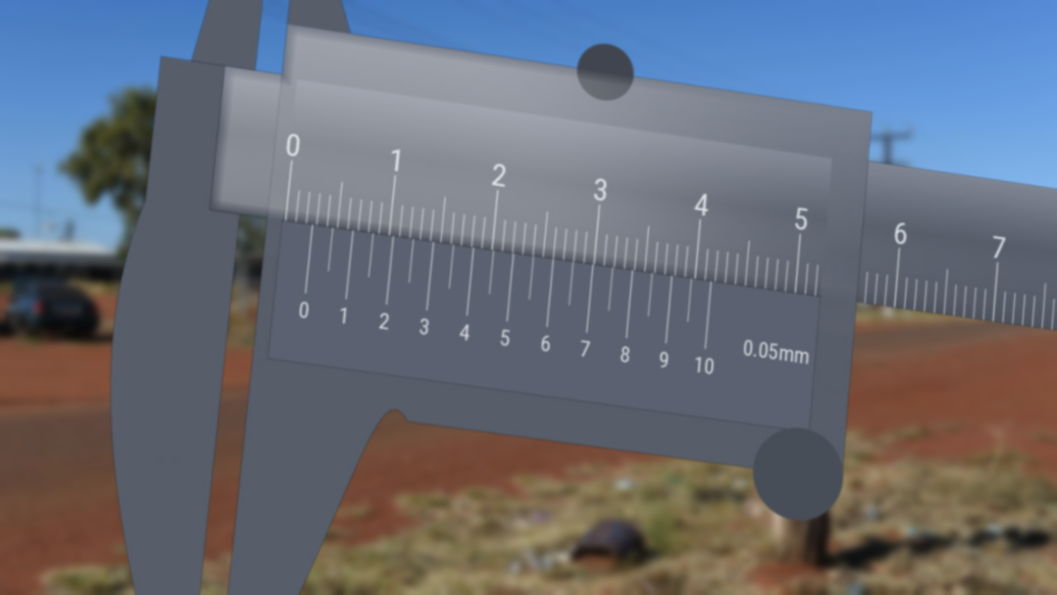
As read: value=2.6 unit=mm
